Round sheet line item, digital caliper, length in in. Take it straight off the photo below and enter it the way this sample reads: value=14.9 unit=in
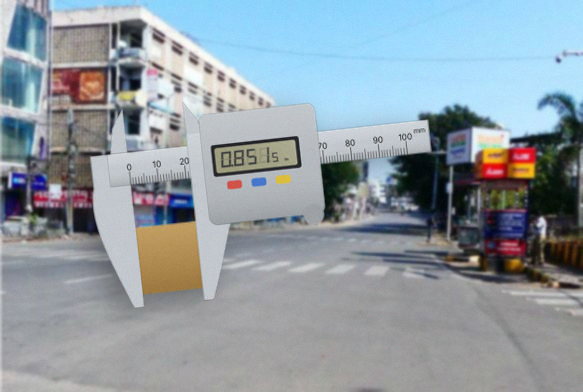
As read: value=0.8515 unit=in
